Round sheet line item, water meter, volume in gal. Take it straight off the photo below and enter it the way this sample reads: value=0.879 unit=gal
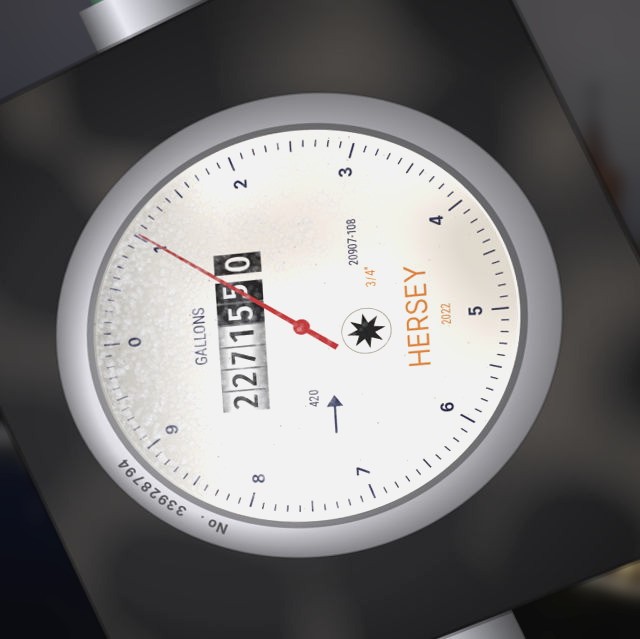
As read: value=2271551.0 unit=gal
